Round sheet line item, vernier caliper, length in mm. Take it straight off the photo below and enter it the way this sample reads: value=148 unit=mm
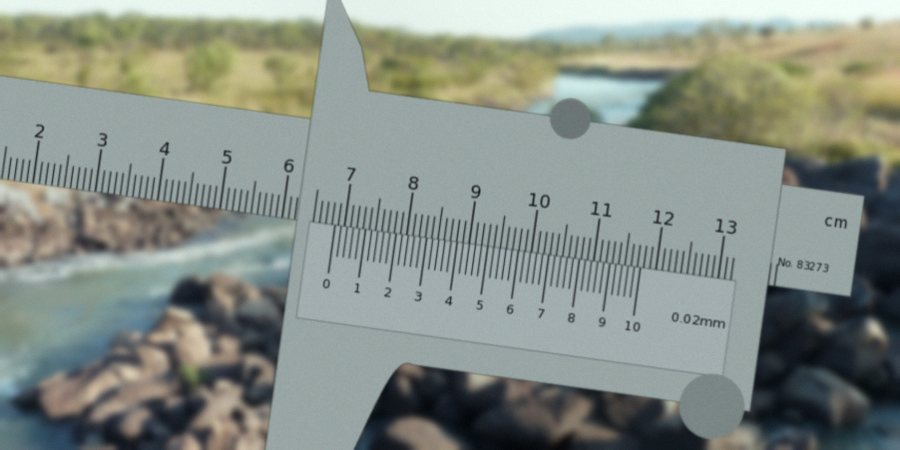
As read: value=68.5 unit=mm
